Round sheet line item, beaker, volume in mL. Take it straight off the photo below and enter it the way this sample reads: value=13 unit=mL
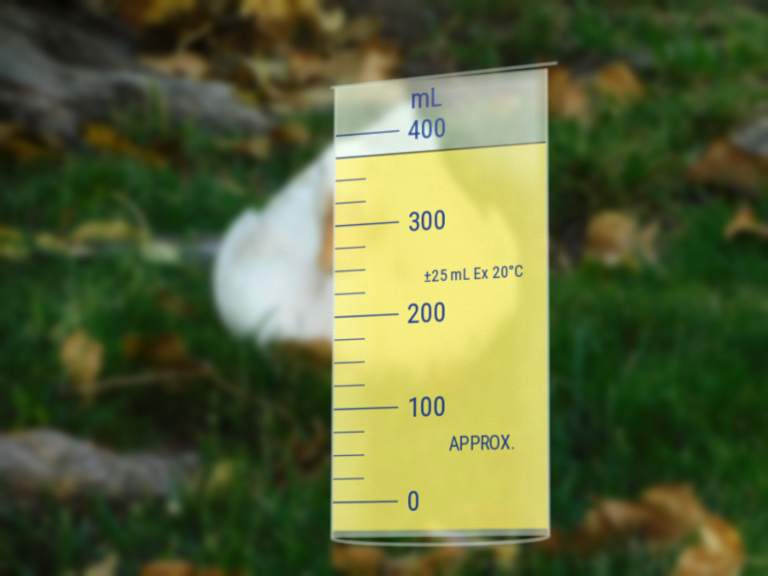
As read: value=375 unit=mL
